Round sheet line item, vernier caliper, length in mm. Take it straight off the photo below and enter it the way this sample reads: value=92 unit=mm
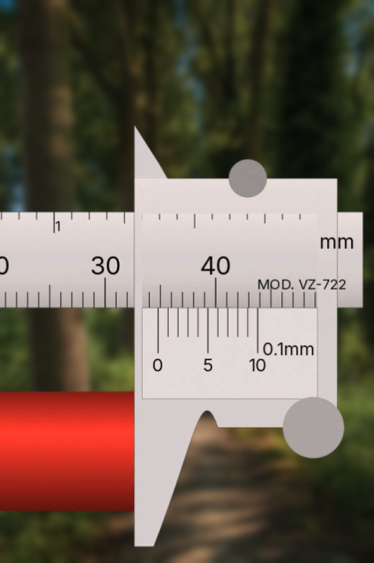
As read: value=34.8 unit=mm
